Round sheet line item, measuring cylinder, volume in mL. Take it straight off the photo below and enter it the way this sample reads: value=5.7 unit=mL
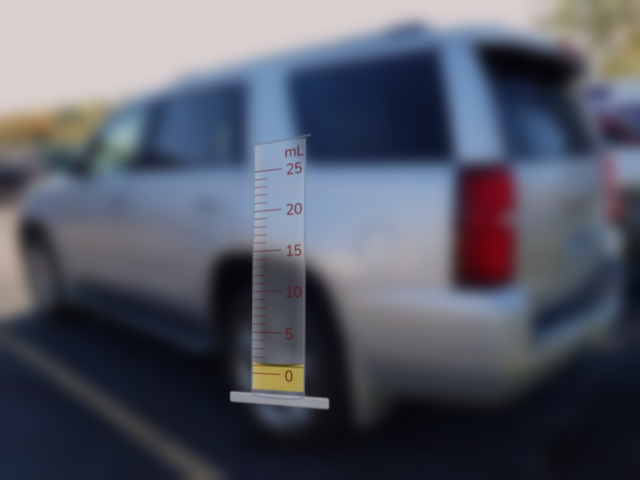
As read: value=1 unit=mL
